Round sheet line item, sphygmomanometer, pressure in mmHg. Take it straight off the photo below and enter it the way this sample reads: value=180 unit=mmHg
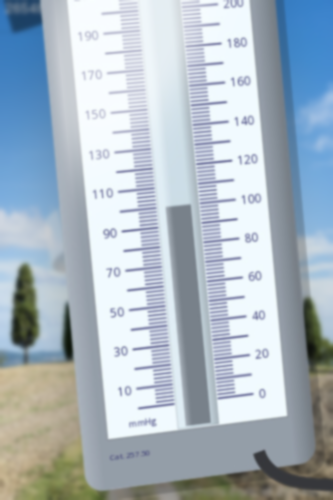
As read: value=100 unit=mmHg
